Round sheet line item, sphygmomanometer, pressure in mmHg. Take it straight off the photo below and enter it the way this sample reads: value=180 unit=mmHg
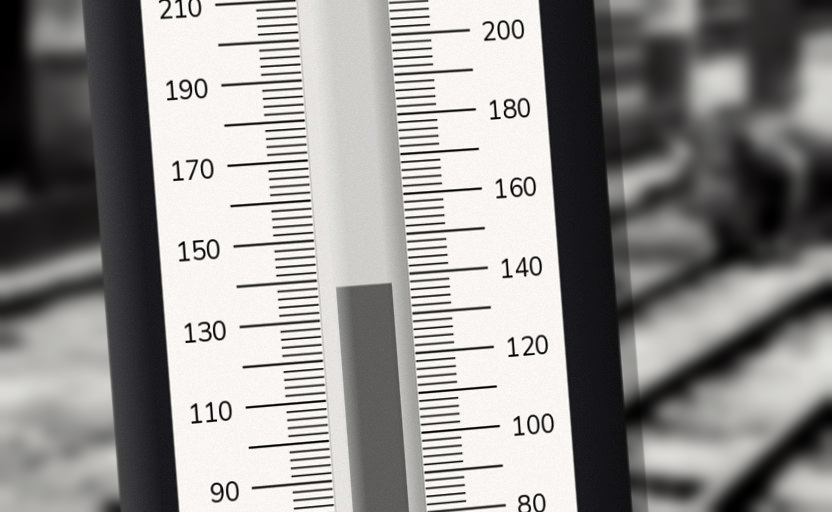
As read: value=138 unit=mmHg
